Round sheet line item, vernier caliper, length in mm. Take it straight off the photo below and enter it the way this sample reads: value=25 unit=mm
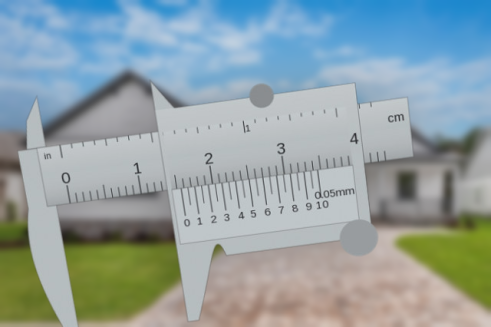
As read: value=15.6 unit=mm
